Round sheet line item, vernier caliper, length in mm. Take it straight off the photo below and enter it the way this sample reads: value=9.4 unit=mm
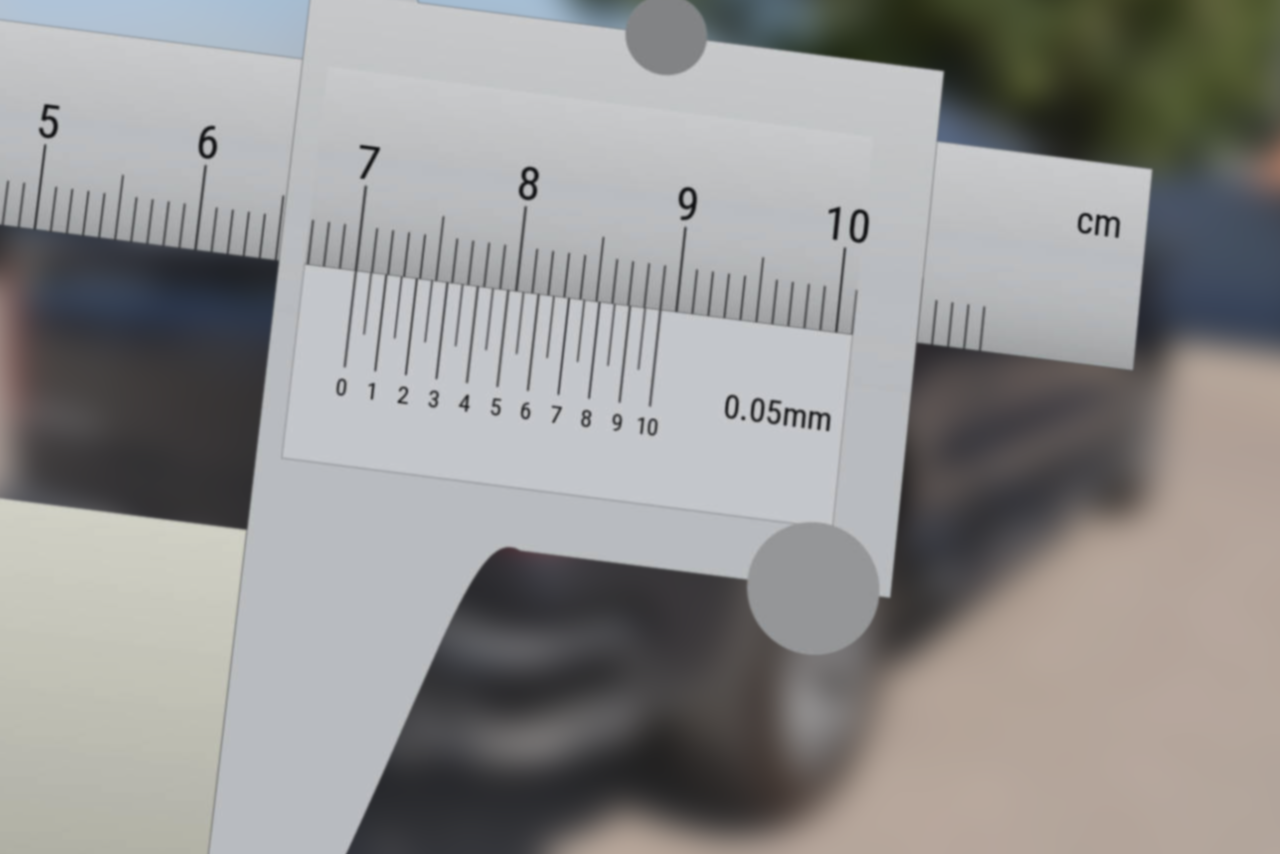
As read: value=70.0 unit=mm
